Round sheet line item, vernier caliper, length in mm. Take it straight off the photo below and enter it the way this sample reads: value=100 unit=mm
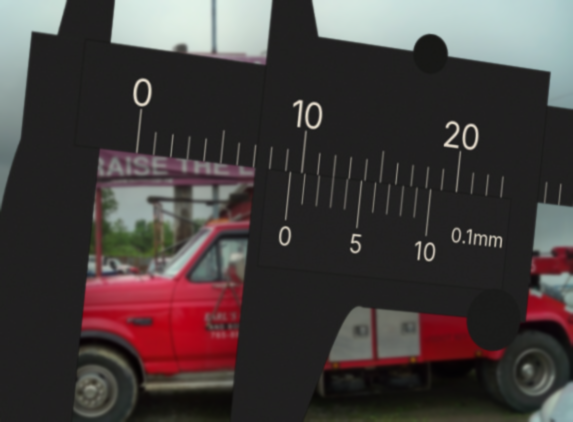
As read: value=9.3 unit=mm
